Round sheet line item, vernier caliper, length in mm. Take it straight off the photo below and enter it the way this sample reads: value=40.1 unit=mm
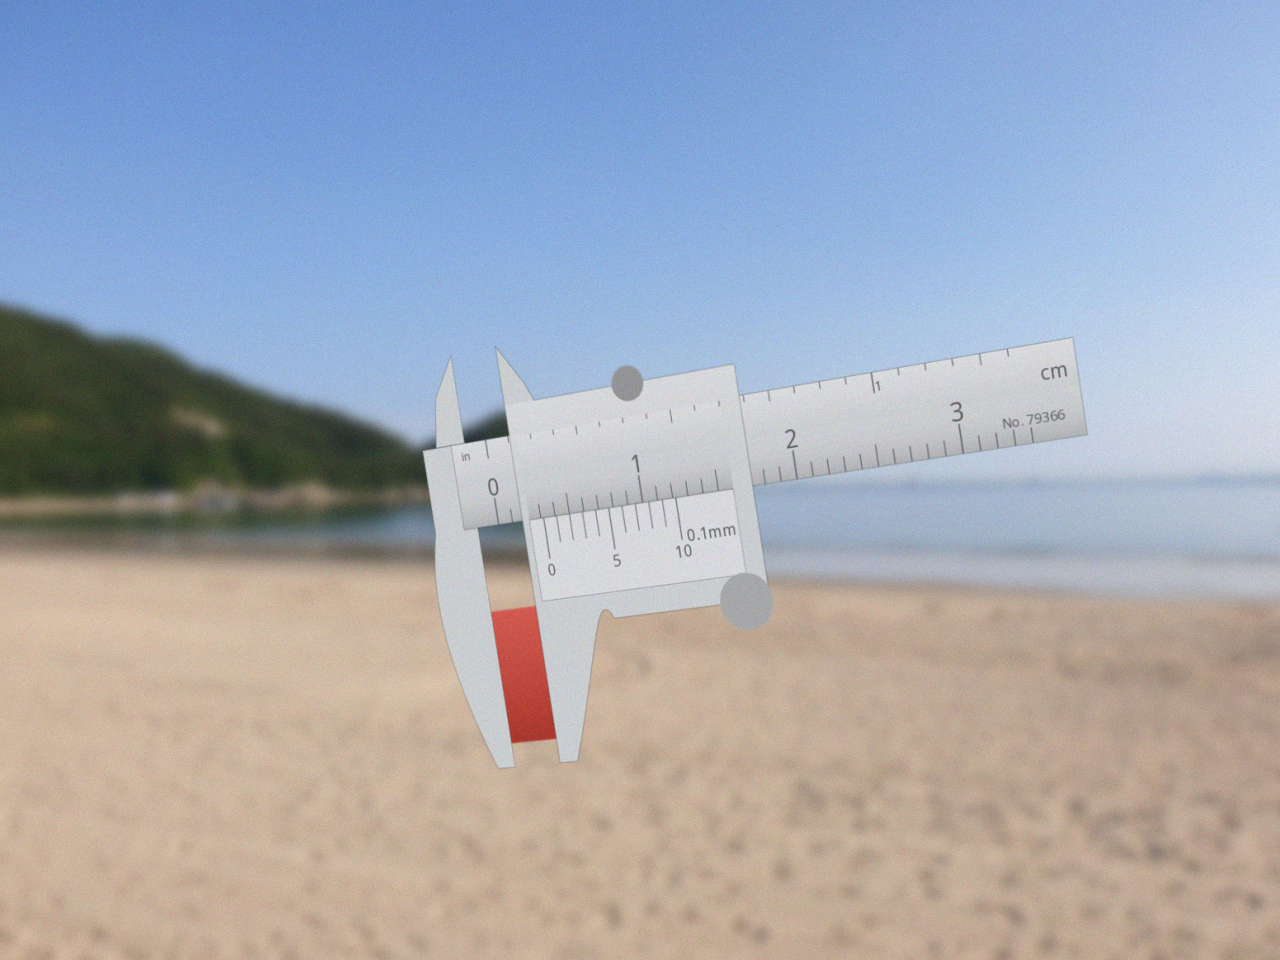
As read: value=3.2 unit=mm
